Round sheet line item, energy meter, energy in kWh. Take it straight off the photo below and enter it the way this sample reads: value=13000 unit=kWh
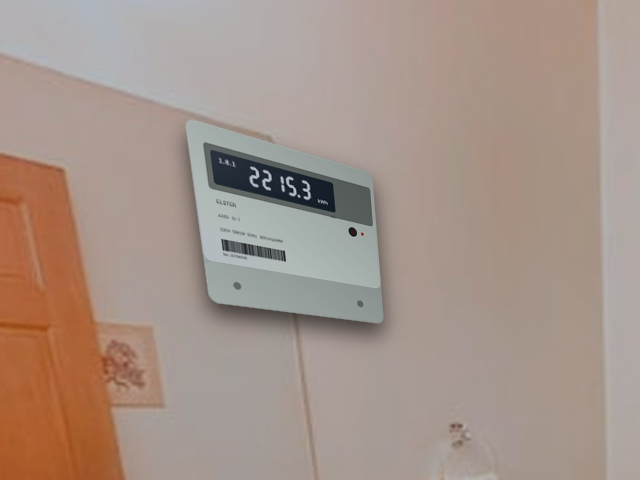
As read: value=2215.3 unit=kWh
